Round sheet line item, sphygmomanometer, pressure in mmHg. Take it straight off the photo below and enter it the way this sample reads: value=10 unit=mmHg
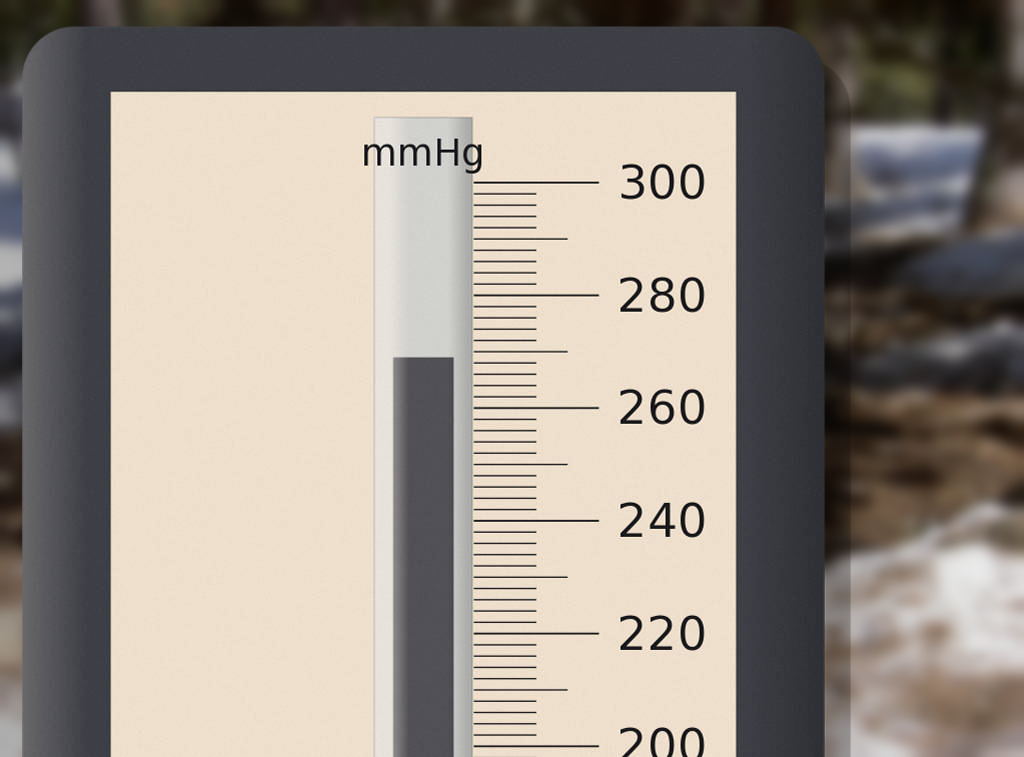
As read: value=269 unit=mmHg
